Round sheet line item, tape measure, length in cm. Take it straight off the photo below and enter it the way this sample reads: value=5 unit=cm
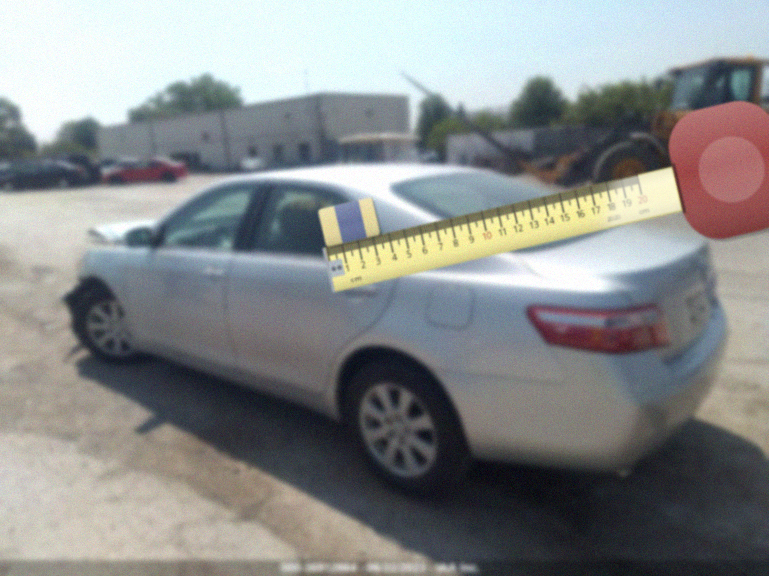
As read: value=3.5 unit=cm
